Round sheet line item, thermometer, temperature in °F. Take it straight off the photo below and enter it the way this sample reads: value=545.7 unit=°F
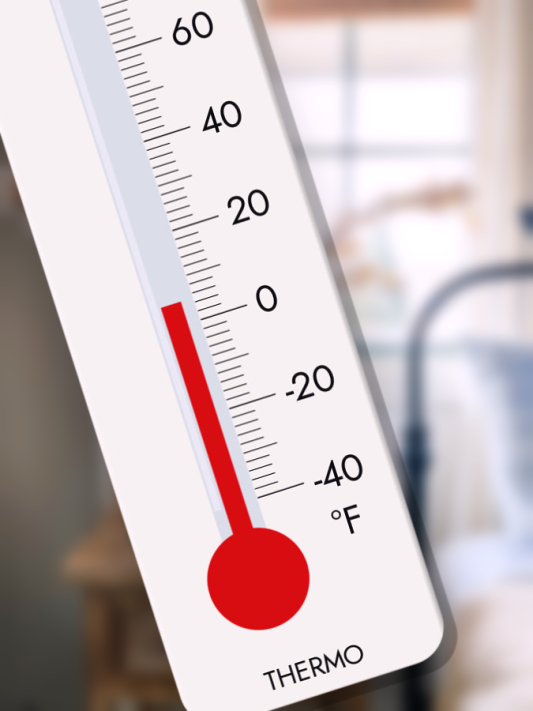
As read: value=5 unit=°F
